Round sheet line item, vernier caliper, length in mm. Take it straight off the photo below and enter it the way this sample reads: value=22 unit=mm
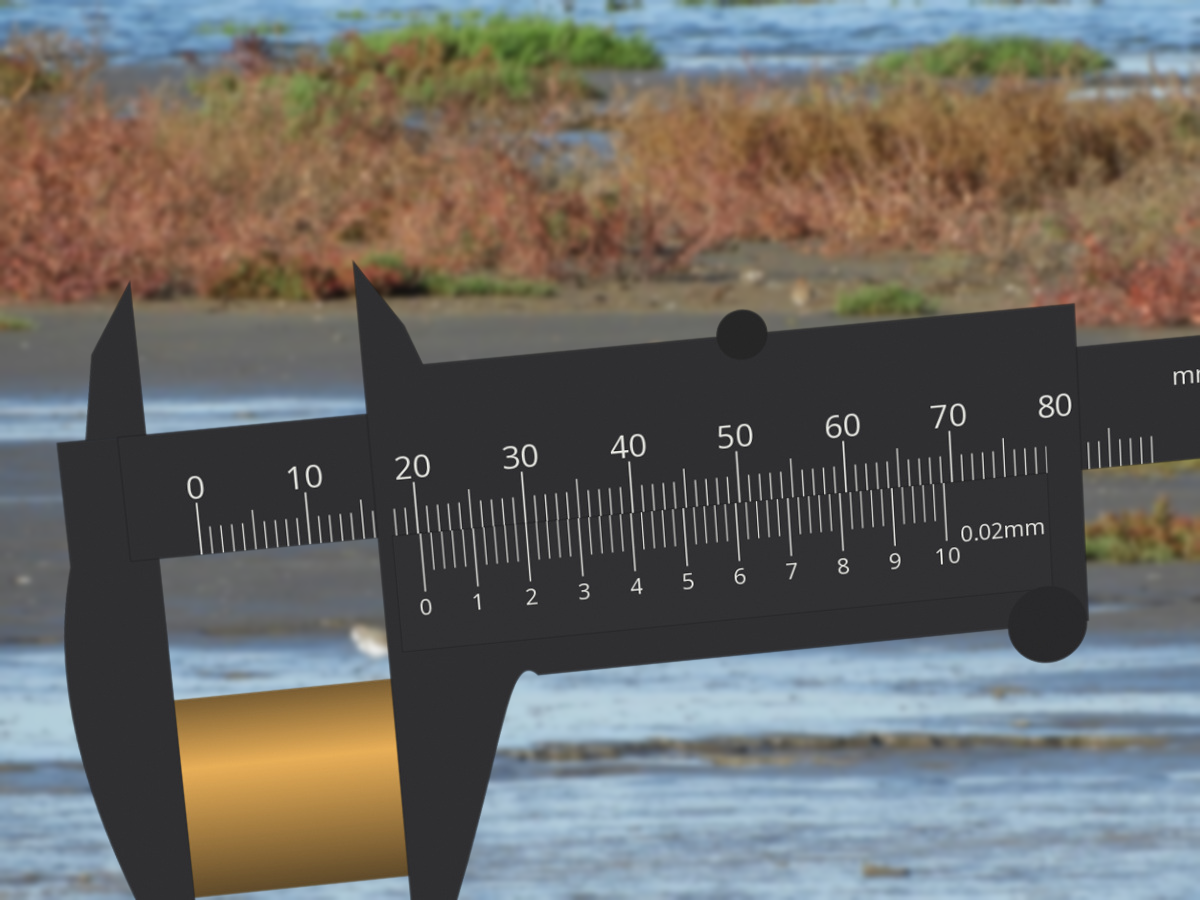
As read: value=20.2 unit=mm
